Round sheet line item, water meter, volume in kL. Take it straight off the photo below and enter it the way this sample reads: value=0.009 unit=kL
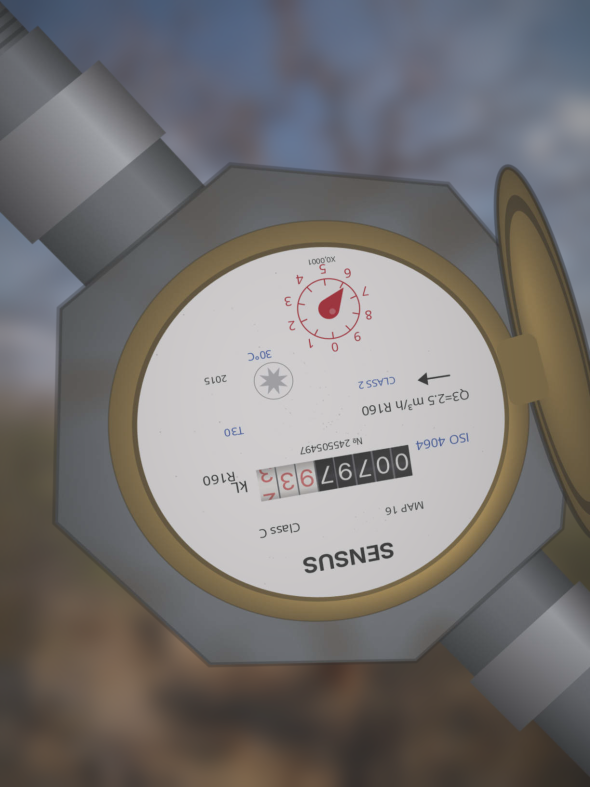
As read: value=797.9326 unit=kL
